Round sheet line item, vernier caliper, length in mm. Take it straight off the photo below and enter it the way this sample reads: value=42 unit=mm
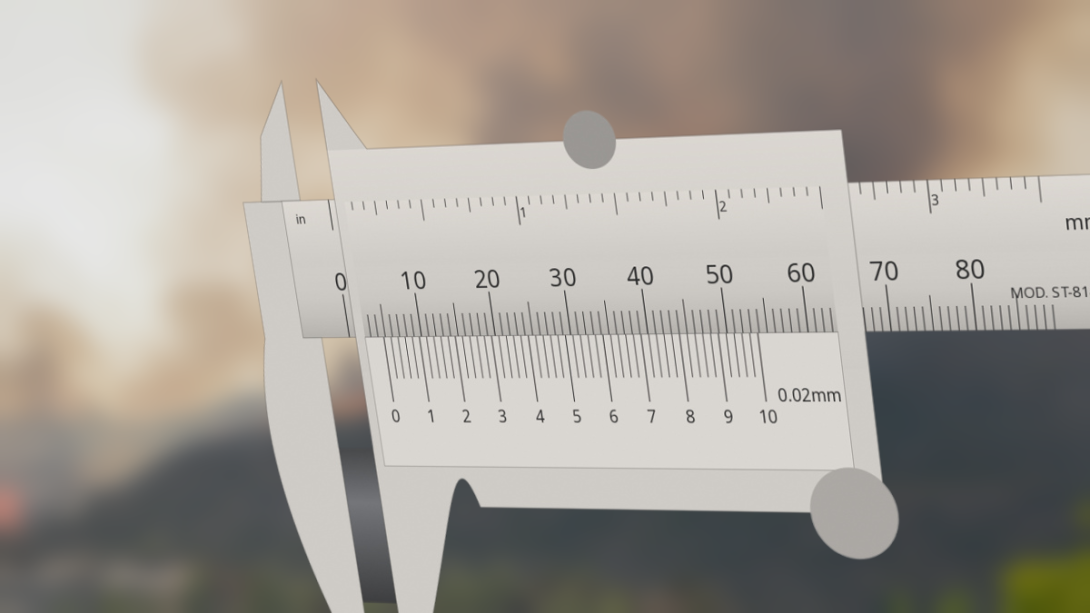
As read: value=4.8 unit=mm
